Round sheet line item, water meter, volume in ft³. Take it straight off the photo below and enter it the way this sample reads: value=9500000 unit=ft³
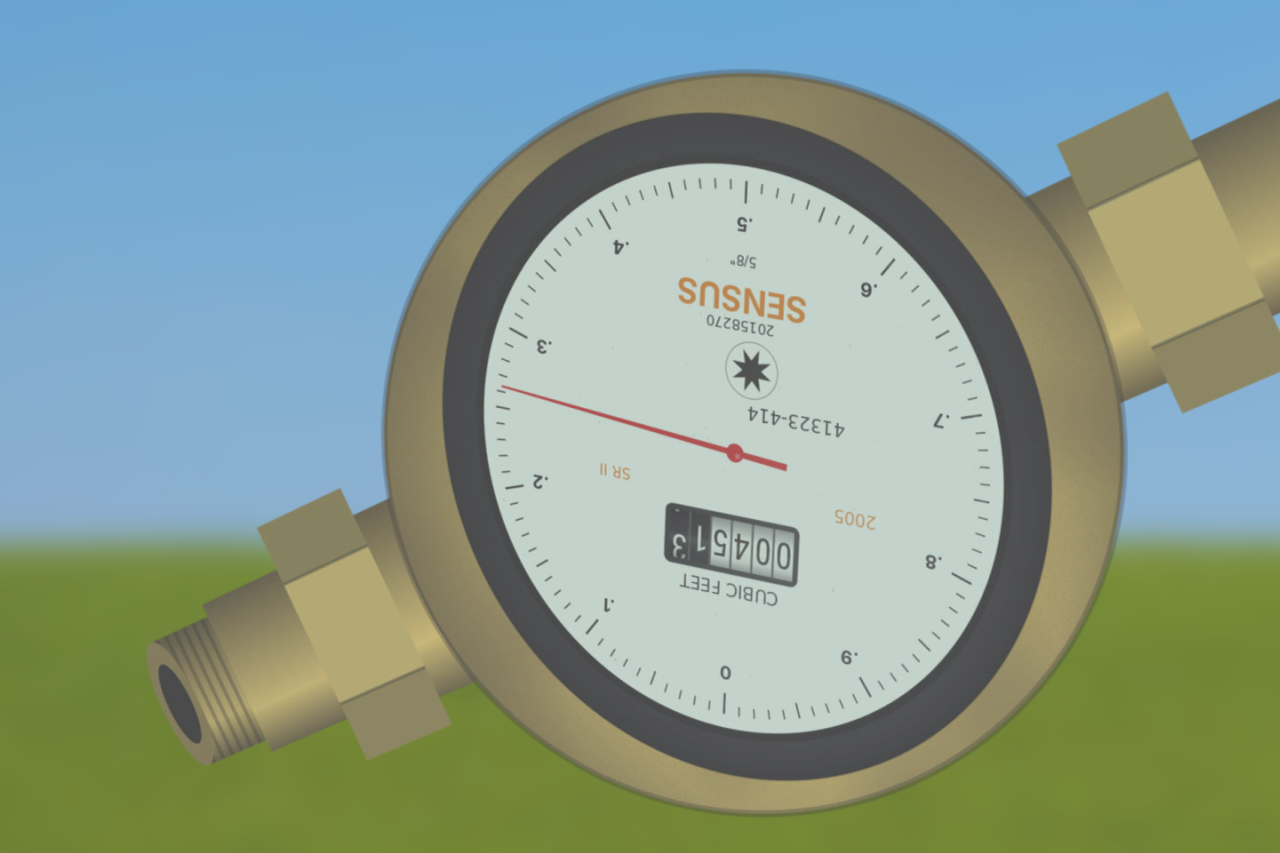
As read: value=4513.26 unit=ft³
